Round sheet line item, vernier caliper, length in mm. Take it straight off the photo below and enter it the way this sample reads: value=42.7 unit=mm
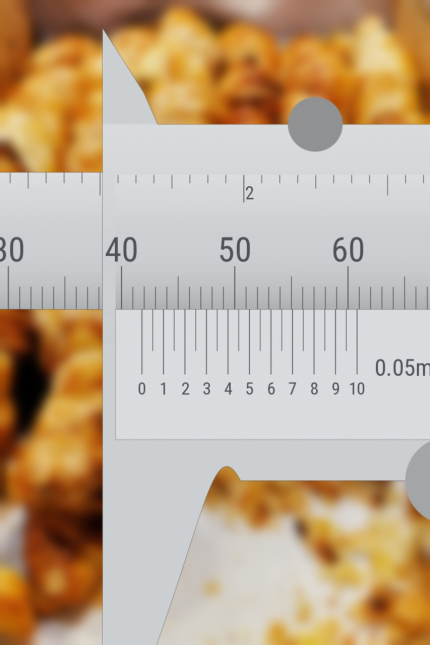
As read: value=41.8 unit=mm
